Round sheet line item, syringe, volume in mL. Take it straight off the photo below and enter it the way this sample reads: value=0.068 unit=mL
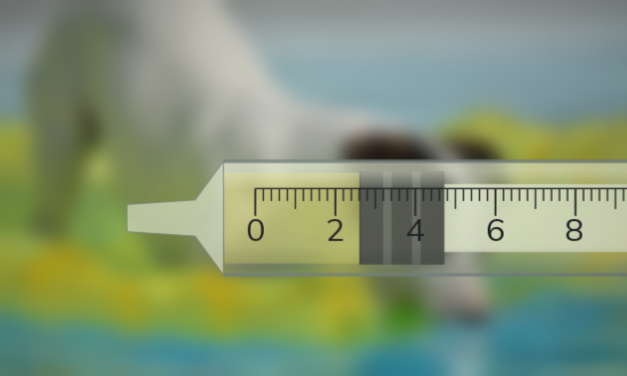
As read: value=2.6 unit=mL
